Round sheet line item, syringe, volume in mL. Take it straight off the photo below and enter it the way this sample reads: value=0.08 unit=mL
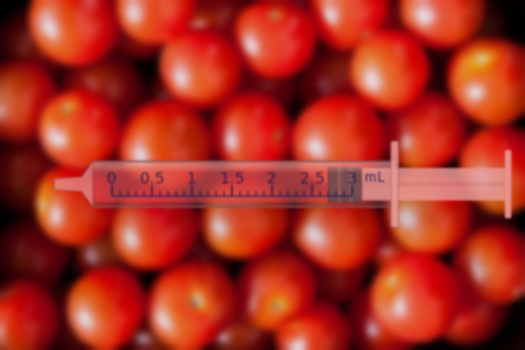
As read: value=2.7 unit=mL
